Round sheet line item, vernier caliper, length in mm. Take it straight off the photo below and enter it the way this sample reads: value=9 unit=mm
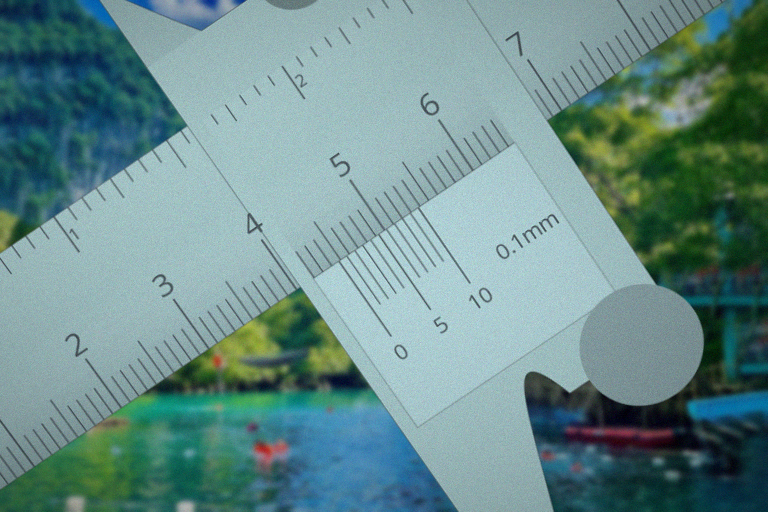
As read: value=44.8 unit=mm
